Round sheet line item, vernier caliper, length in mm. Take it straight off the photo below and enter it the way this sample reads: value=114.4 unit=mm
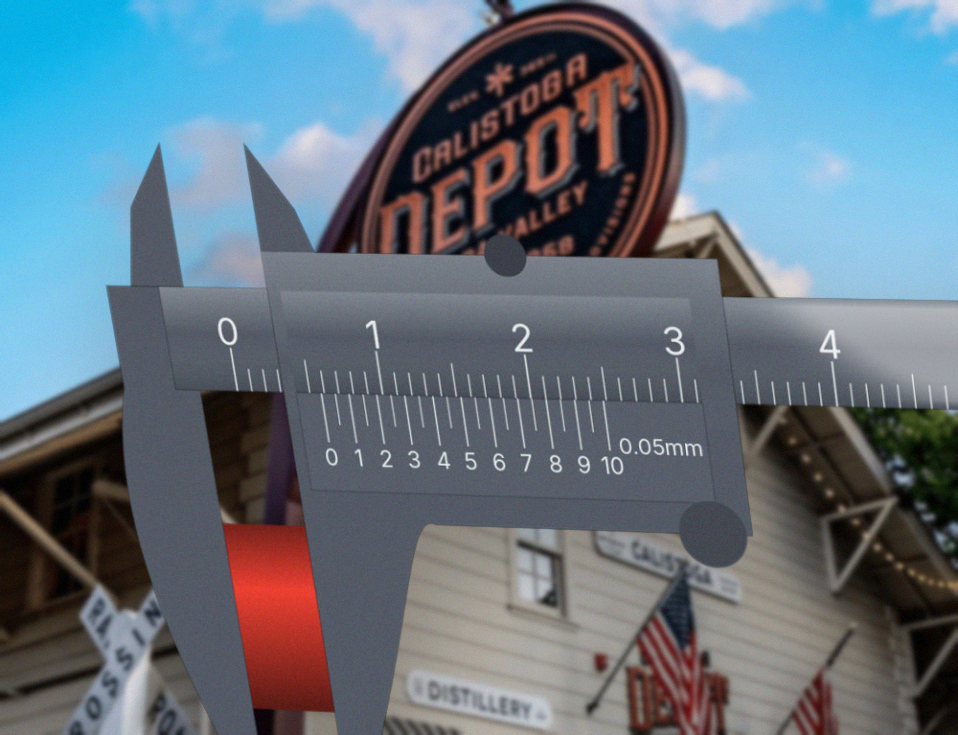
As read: value=5.8 unit=mm
